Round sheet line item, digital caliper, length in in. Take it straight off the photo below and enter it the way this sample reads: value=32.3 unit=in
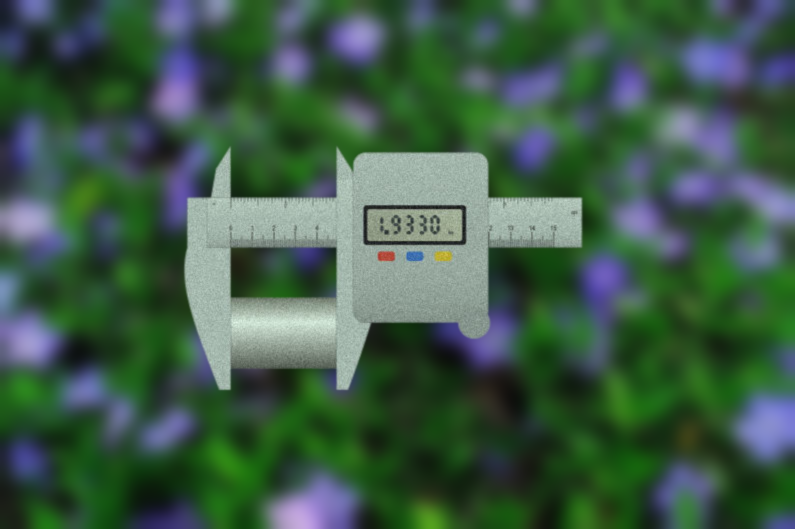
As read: value=1.9330 unit=in
